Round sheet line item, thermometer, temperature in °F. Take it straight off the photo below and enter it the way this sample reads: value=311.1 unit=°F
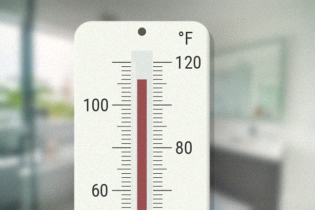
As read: value=112 unit=°F
